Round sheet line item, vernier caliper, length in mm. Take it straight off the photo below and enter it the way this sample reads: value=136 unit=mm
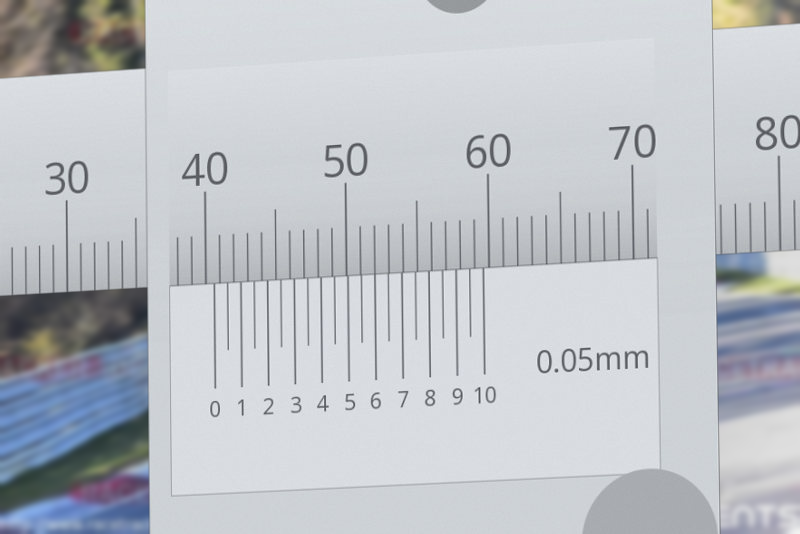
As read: value=40.6 unit=mm
